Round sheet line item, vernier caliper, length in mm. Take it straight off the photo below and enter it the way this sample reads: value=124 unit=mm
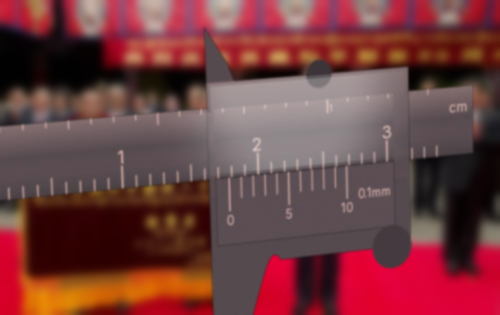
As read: value=17.8 unit=mm
